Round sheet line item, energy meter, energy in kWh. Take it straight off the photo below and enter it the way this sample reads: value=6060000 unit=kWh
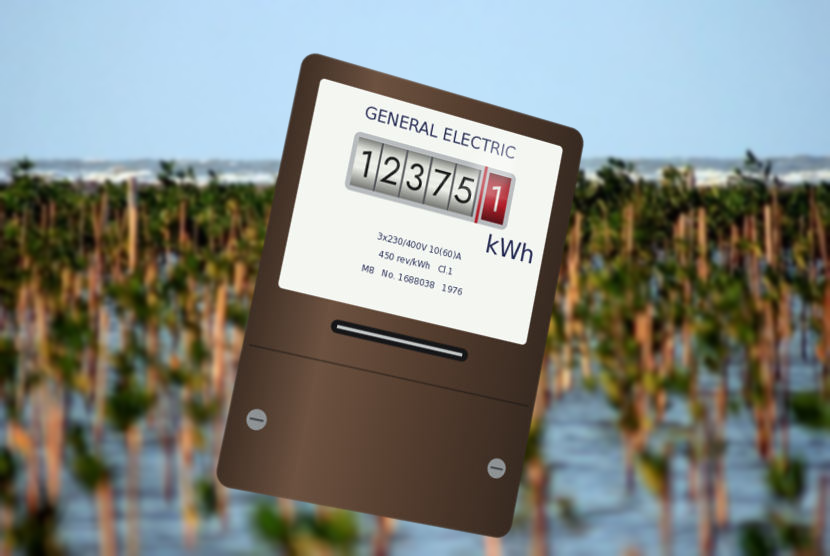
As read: value=12375.1 unit=kWh
